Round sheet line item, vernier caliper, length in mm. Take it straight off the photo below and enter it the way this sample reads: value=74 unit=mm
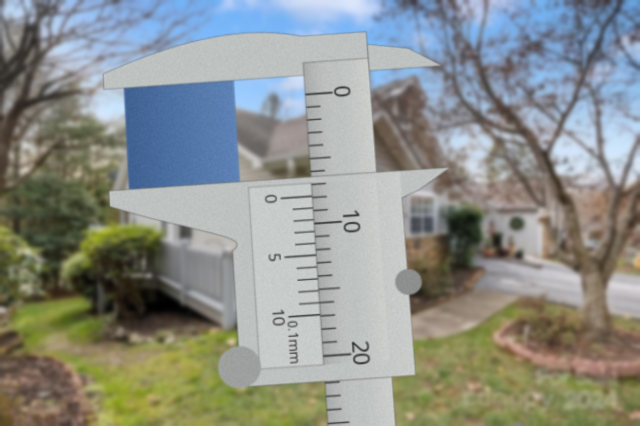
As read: value=7.9 unit=mm
